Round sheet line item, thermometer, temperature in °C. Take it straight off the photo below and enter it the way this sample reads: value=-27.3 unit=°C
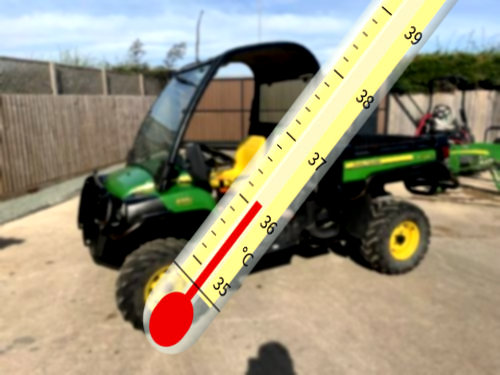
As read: value=36.1 unit=°C
